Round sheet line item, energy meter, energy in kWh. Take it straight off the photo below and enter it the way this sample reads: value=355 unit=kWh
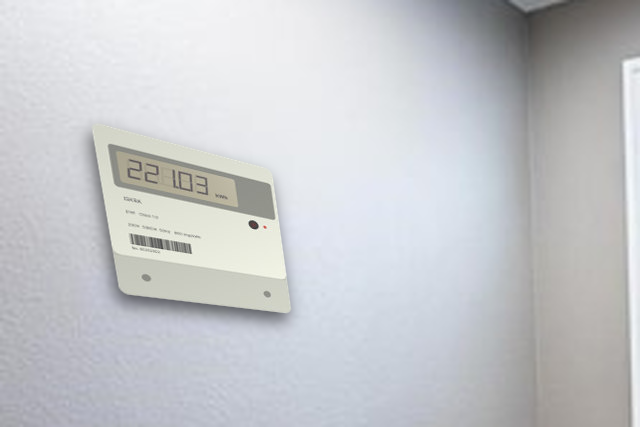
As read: value=221.03 unit=kWh
